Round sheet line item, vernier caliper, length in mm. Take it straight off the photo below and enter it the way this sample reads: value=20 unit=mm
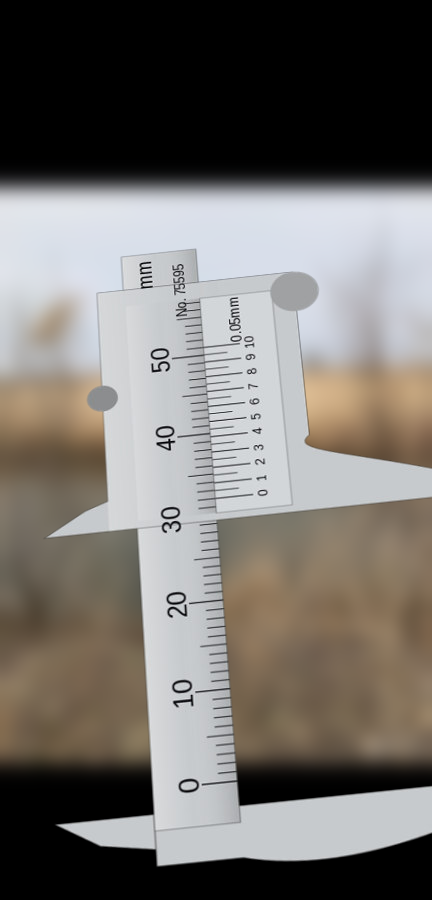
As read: value=32.0 unit=mm
